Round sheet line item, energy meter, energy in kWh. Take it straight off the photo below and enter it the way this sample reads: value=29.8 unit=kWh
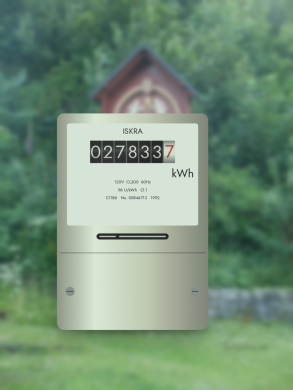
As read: value=27833.7 unit=kWh
